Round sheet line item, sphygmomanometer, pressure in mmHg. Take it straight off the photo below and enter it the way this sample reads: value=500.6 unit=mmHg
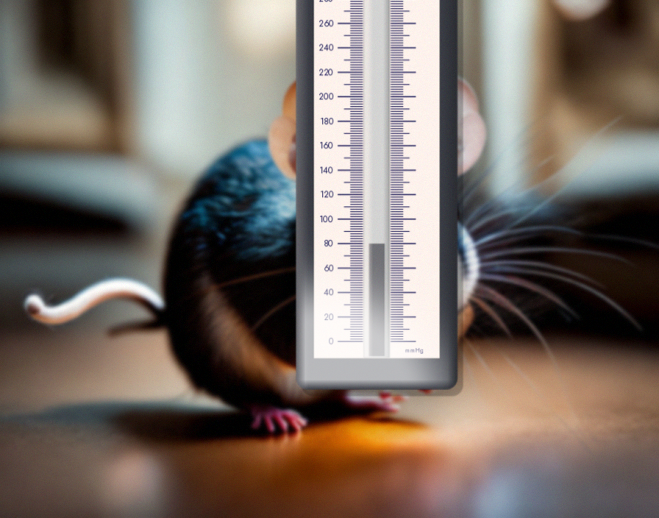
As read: value=80 unit=mmHg
